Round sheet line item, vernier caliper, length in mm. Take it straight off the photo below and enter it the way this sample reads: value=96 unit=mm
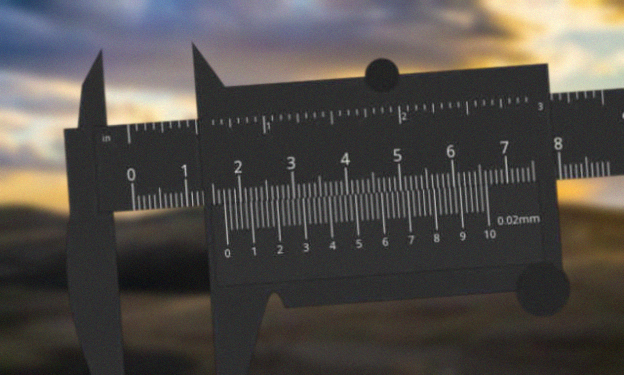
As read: value=17.0 unit=mm
